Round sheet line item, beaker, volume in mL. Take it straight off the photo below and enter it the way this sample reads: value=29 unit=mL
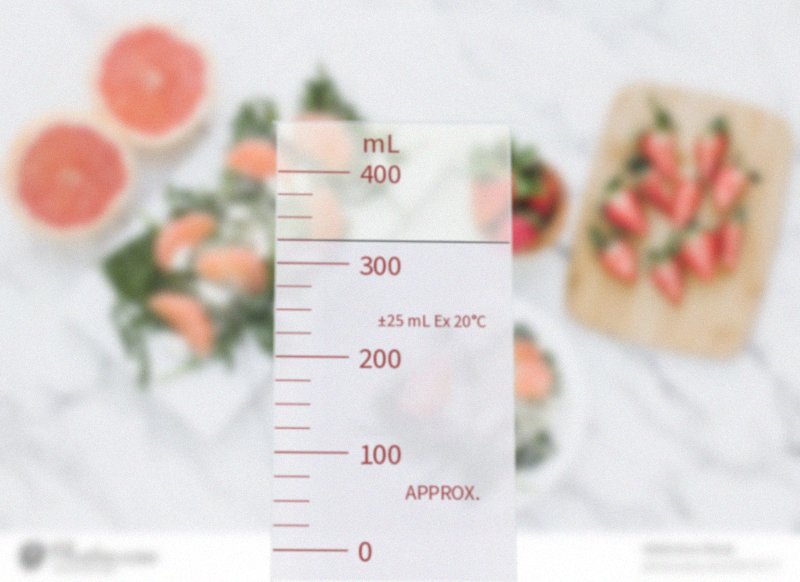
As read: value=325 unit=mL
